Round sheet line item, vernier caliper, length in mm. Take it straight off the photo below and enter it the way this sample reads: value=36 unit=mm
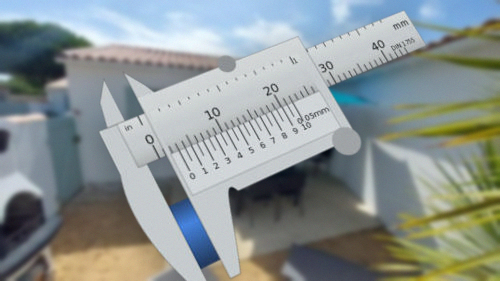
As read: value=3.0 unit=mm
